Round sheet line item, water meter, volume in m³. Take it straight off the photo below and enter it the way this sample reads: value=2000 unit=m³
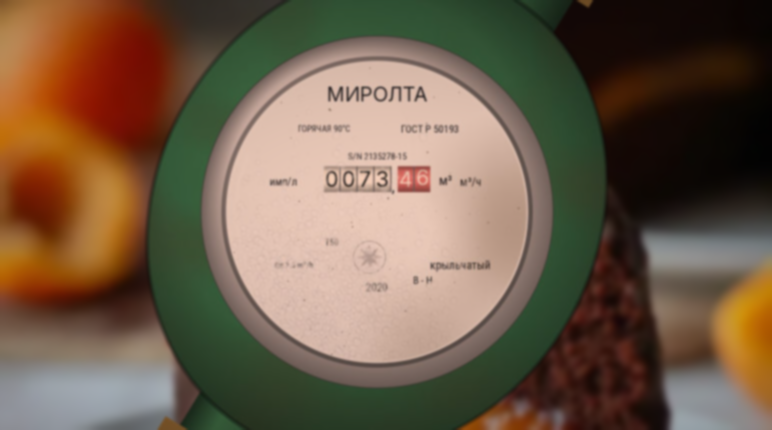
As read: value=73.46 unit=m³
